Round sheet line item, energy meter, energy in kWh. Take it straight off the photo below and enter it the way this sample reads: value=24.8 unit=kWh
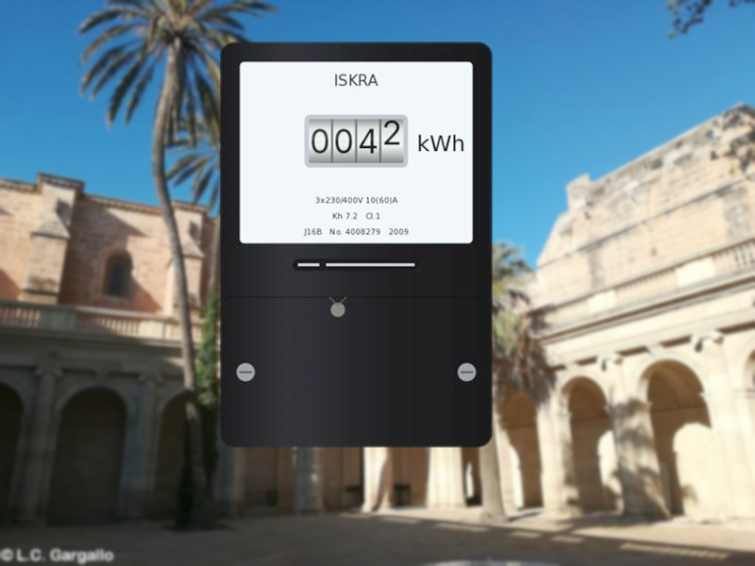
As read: value=42 unit=kWh
